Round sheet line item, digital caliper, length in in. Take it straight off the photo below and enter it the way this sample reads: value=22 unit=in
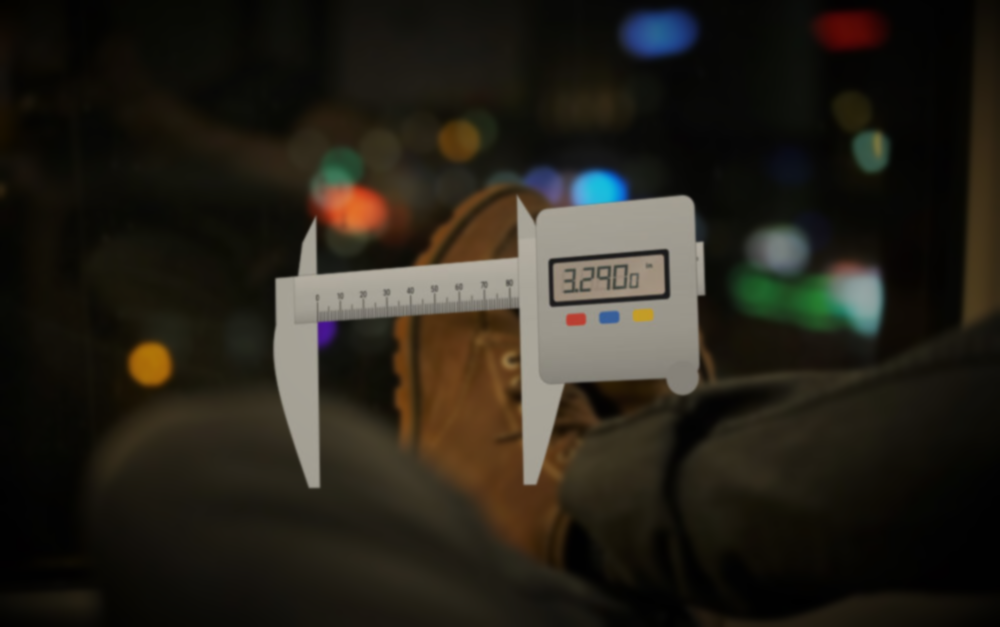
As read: value=3.2900 unit=in
